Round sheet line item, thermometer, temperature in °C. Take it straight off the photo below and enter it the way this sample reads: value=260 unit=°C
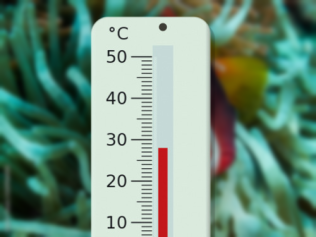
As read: value=28 unit=°C
